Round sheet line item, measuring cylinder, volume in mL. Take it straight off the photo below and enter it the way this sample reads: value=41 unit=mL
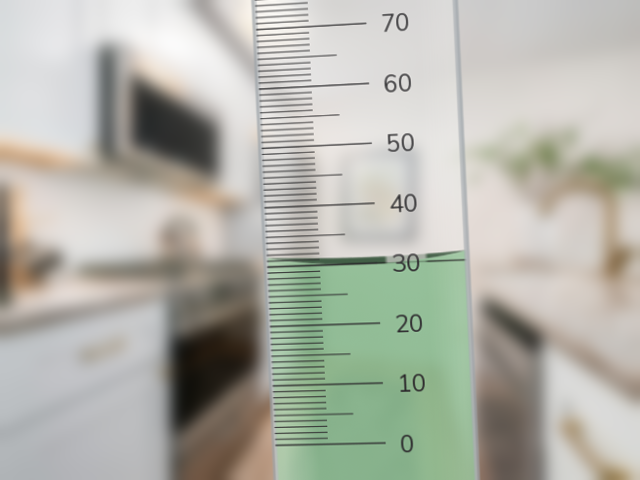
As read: value=30 unit=mL
